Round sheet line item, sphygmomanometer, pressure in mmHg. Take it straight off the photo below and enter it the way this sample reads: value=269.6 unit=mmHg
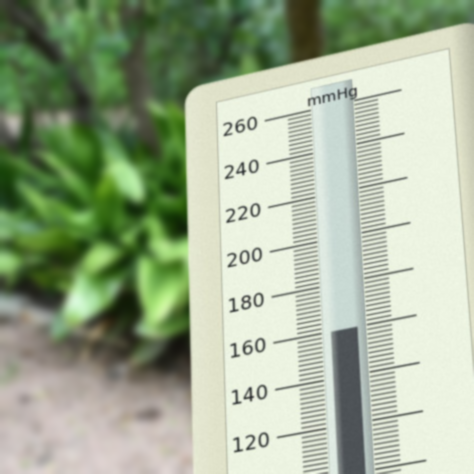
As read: value=160 unit=mmHg
